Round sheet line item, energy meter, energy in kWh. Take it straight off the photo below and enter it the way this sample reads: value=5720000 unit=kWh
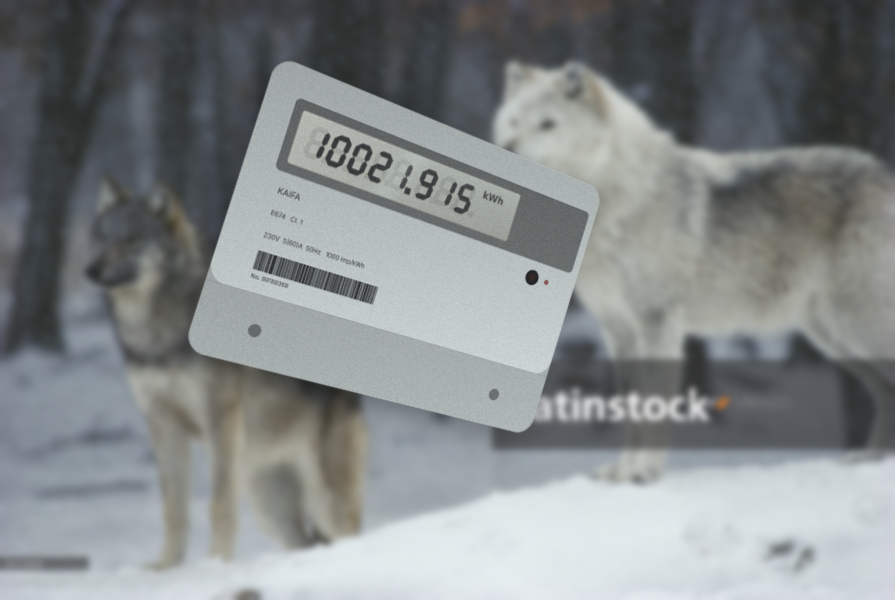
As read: value=10021.915 unit=kWh
